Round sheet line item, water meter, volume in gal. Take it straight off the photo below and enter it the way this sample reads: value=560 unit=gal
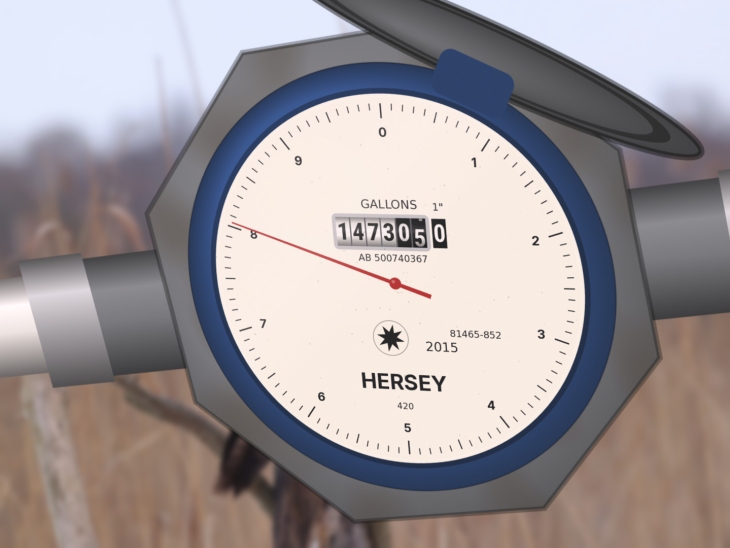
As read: value=1473048.0 unit=gal
